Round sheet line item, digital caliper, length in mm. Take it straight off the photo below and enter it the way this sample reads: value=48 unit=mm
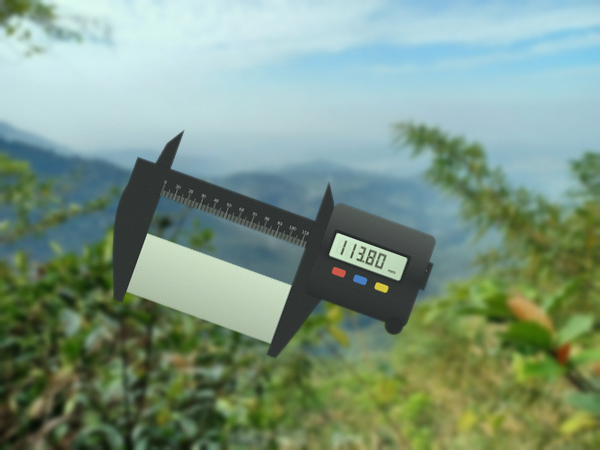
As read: value=113.80 unit=mm
